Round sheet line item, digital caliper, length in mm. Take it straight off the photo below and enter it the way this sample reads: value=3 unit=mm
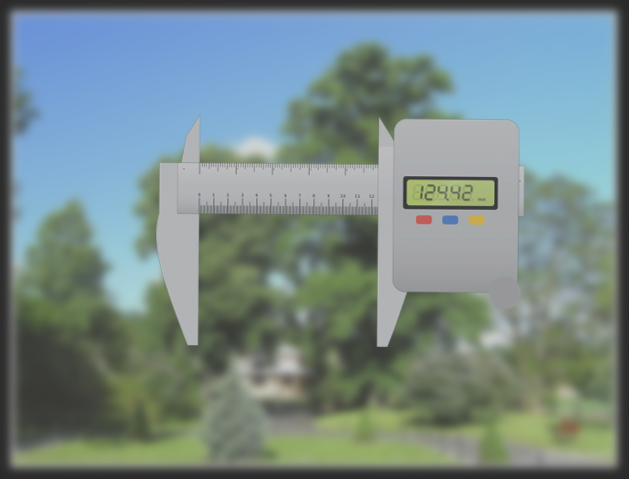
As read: value=124.42 unit=mm
